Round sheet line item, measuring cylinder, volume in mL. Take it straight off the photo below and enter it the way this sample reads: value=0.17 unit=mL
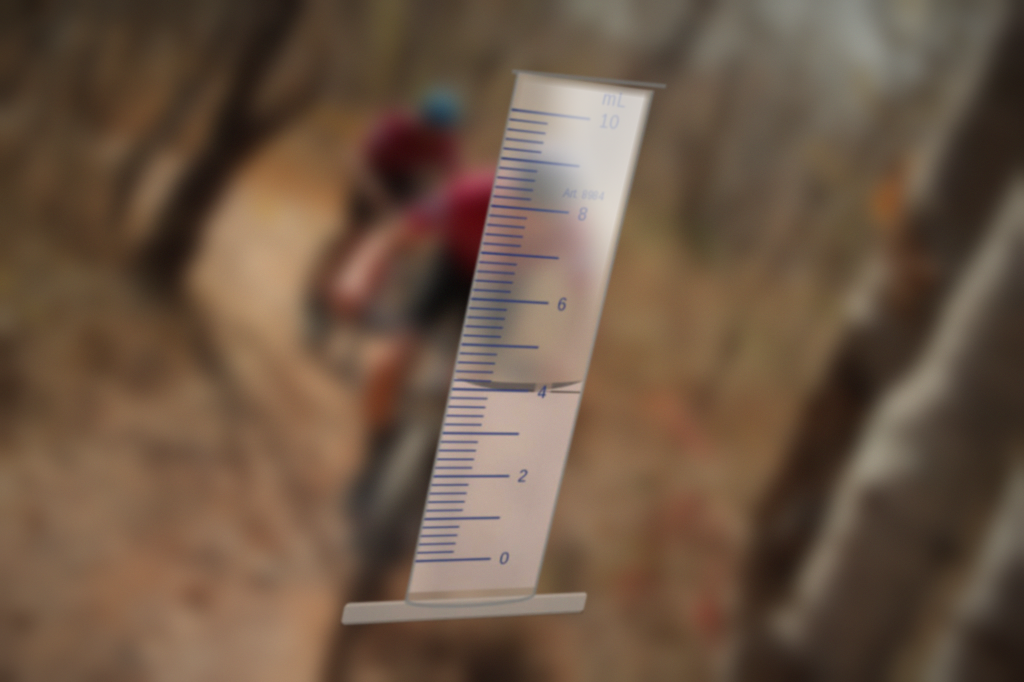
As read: value=4 unit=mL
